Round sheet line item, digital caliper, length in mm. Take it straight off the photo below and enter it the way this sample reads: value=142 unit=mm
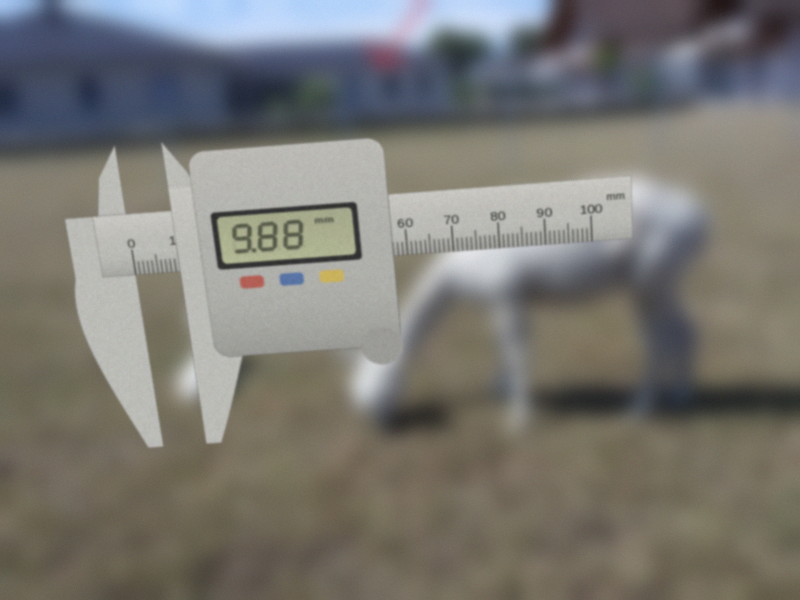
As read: value=9.88 unit=mm
